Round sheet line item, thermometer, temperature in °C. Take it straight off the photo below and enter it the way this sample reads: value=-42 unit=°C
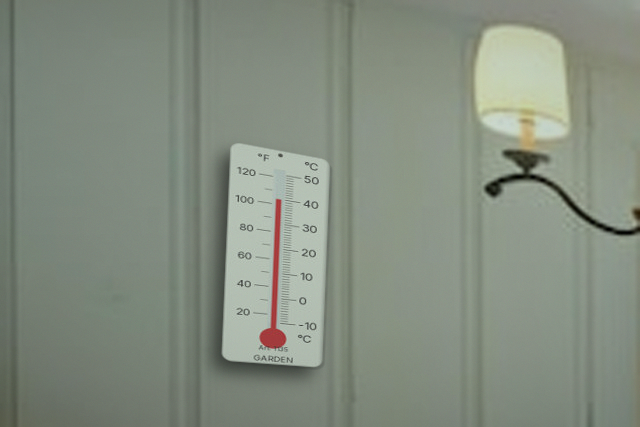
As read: value=40 unit=°C
